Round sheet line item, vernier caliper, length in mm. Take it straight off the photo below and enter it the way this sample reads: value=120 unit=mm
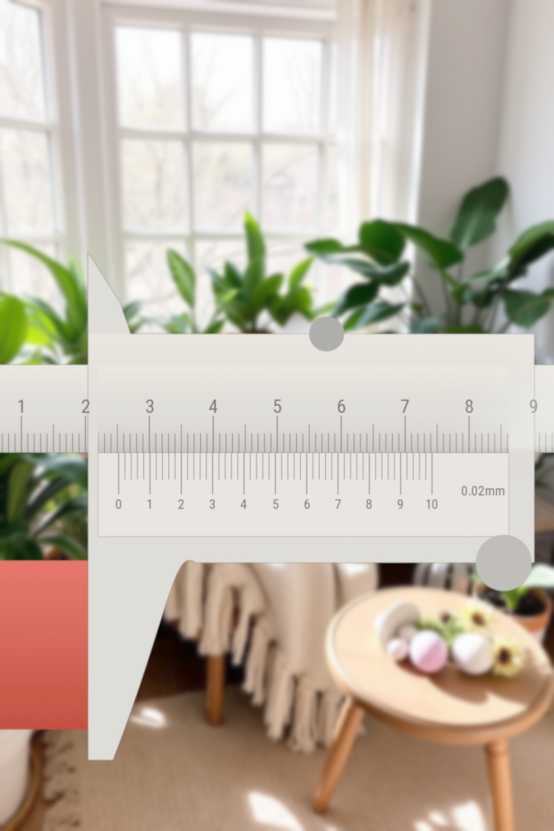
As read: value=25.2 unit=mm
